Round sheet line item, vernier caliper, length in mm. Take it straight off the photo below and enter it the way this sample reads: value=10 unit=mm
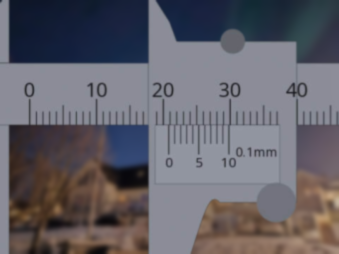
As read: value=20.8 unit=mm
